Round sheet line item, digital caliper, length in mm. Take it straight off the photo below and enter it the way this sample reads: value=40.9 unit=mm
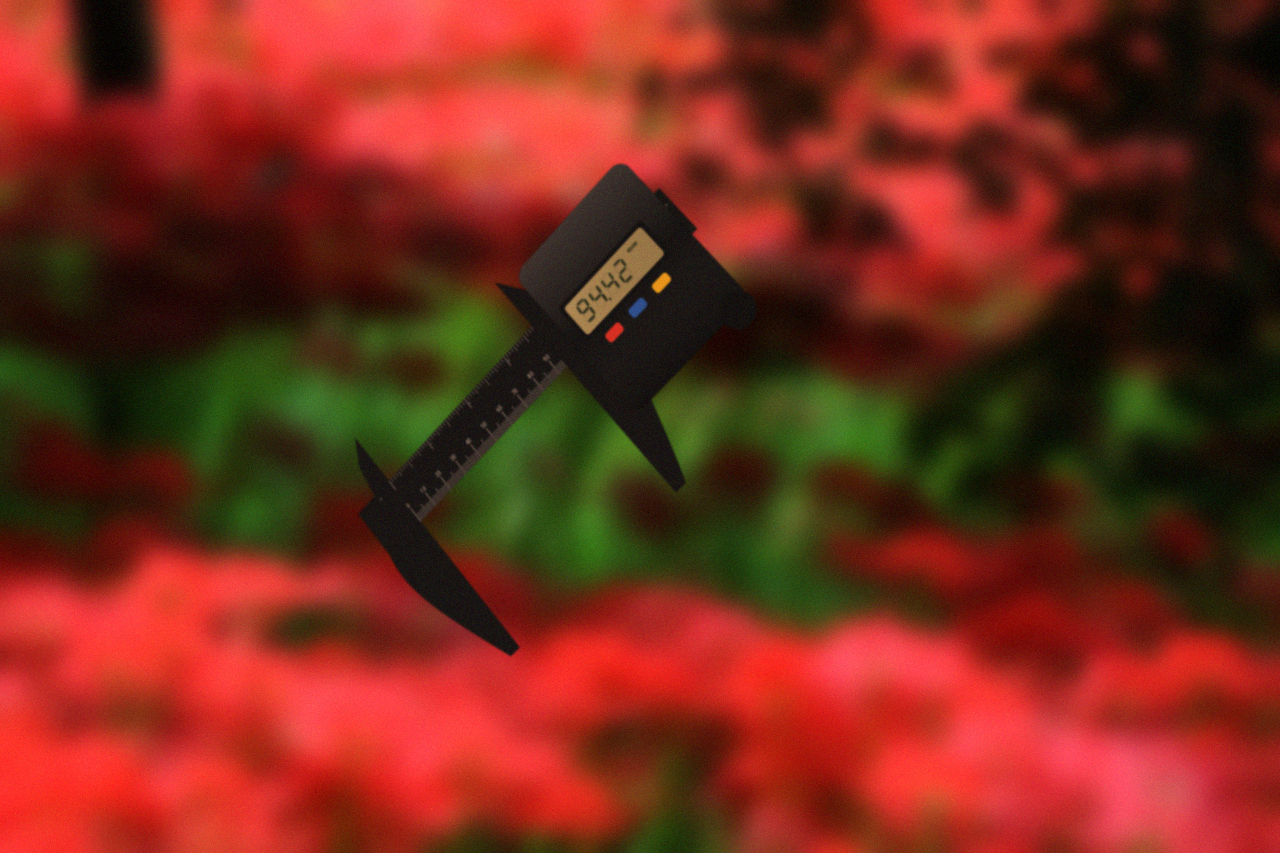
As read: value=94.42 unit=mm
